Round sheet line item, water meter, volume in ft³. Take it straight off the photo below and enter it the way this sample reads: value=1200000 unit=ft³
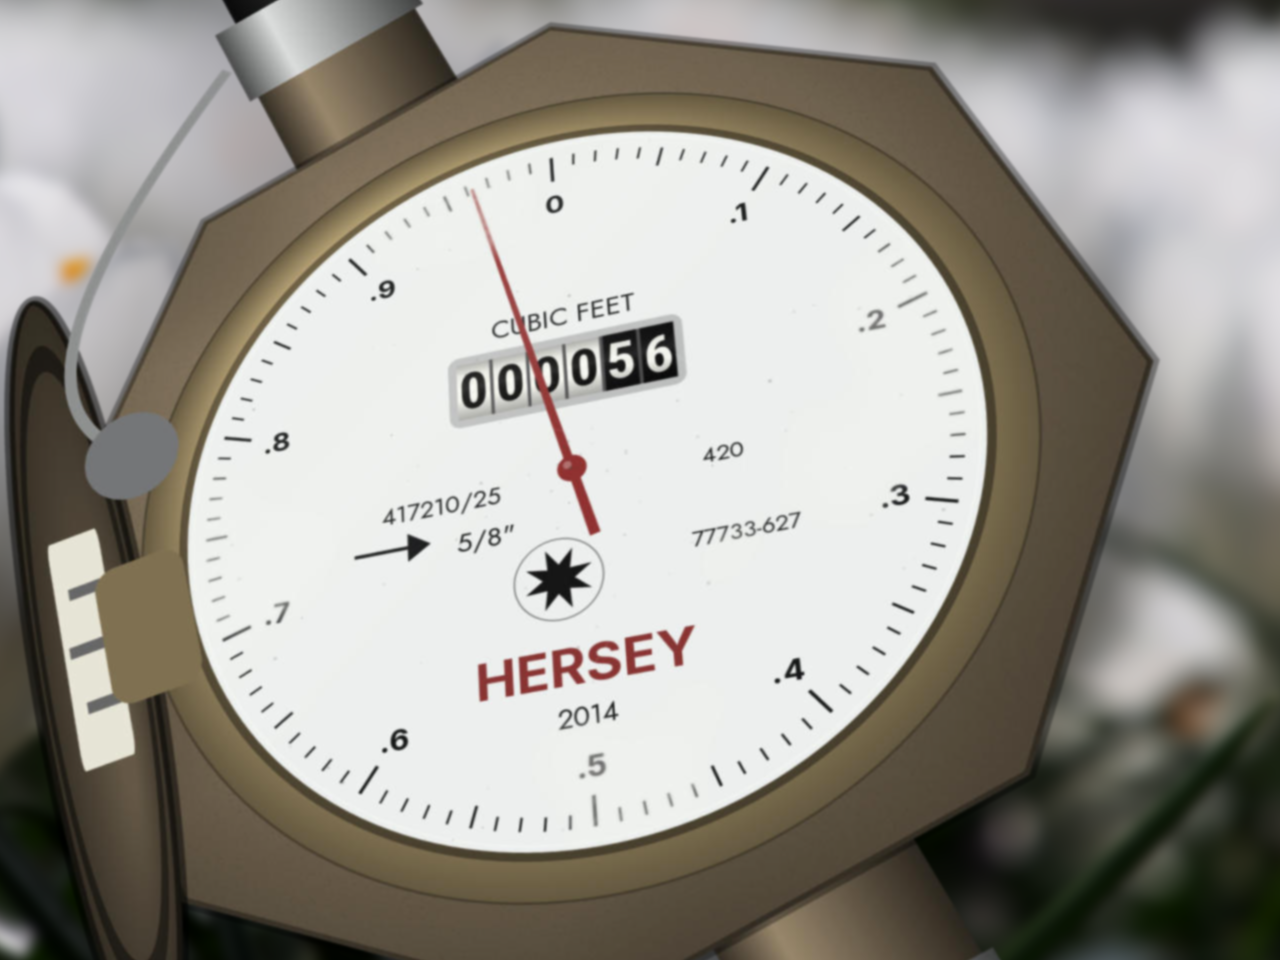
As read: value=55.96 unit=ft³
